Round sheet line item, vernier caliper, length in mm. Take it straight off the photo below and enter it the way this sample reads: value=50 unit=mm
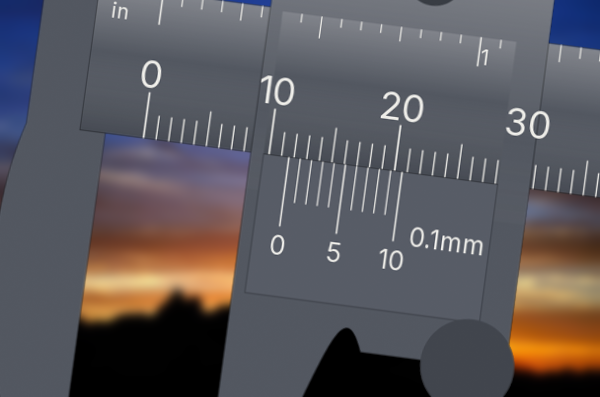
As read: value=11.6 unit=mm
